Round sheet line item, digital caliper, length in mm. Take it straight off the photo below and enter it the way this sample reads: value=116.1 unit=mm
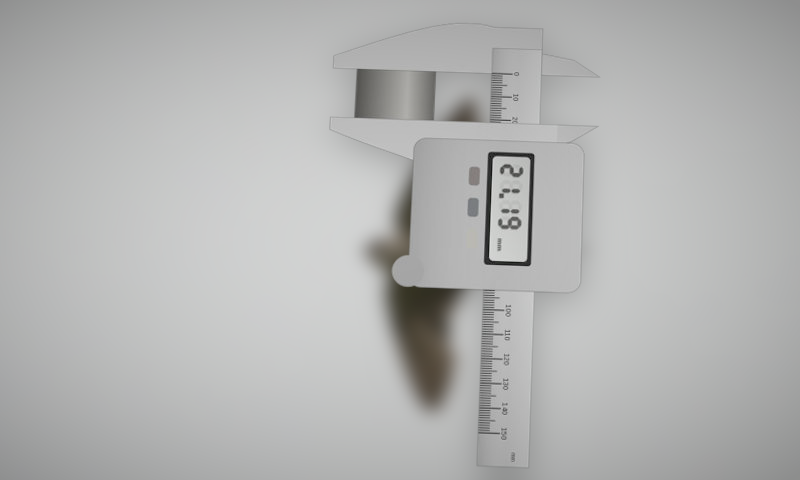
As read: value=21.19 unit=mm
